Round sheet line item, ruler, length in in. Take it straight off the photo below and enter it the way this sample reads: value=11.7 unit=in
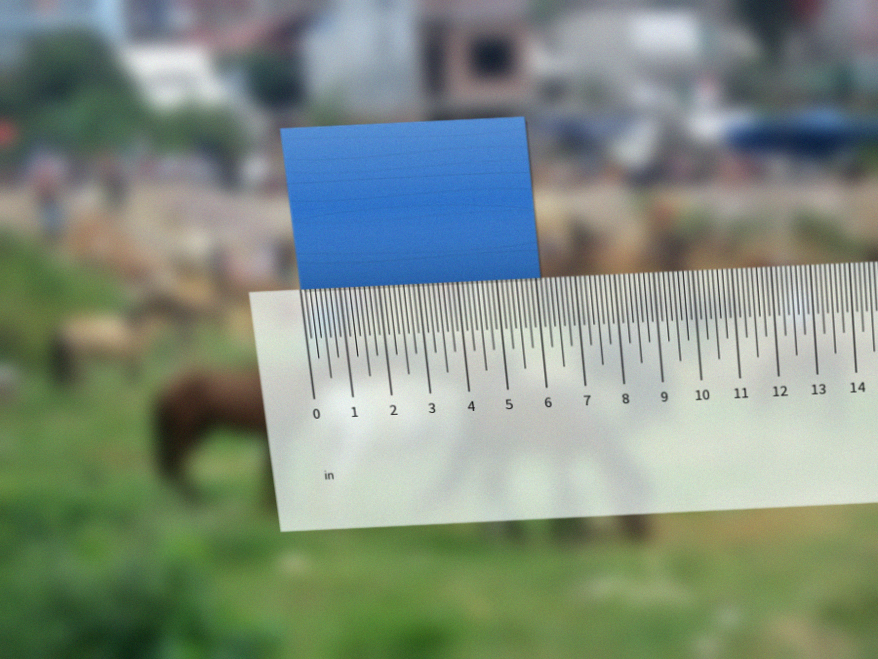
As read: value=6.125 unit=in
